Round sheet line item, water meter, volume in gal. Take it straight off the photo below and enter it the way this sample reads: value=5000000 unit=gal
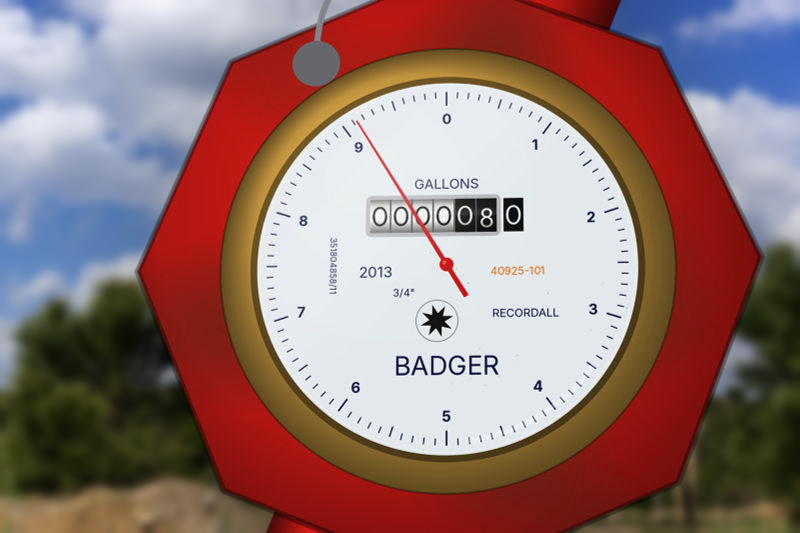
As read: value=79.1 unit=gal
